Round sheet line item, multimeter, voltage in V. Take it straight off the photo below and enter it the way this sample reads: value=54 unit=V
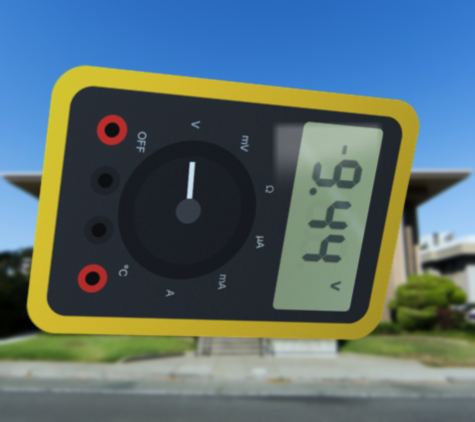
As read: value=-9.44 unit=V
